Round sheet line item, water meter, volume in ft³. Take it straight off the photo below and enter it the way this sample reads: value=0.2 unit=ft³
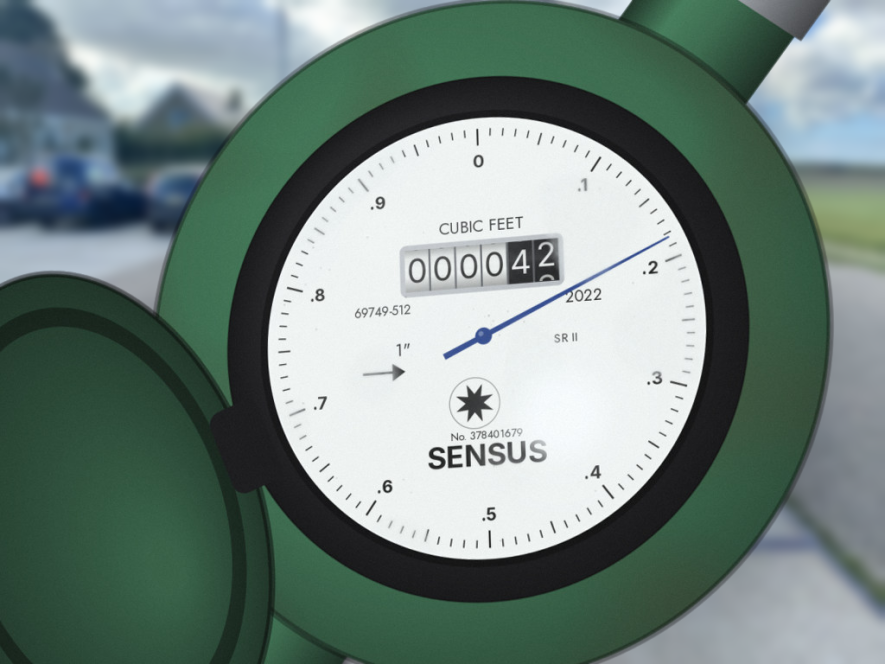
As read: value=42.18 unit=ft³
